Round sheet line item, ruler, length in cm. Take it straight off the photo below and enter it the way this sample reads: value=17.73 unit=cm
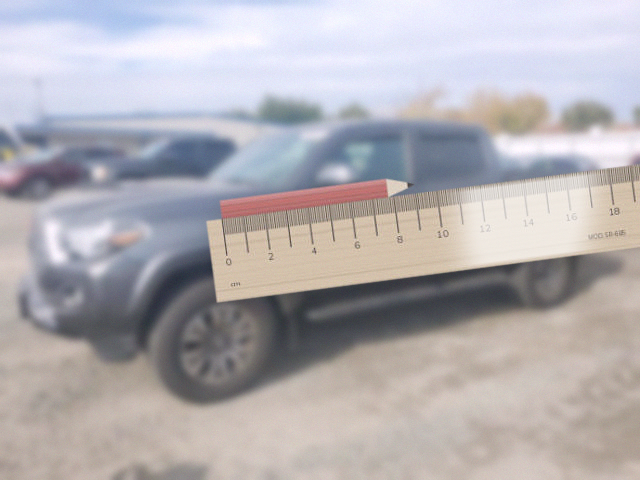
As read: value=9 unit=cm
